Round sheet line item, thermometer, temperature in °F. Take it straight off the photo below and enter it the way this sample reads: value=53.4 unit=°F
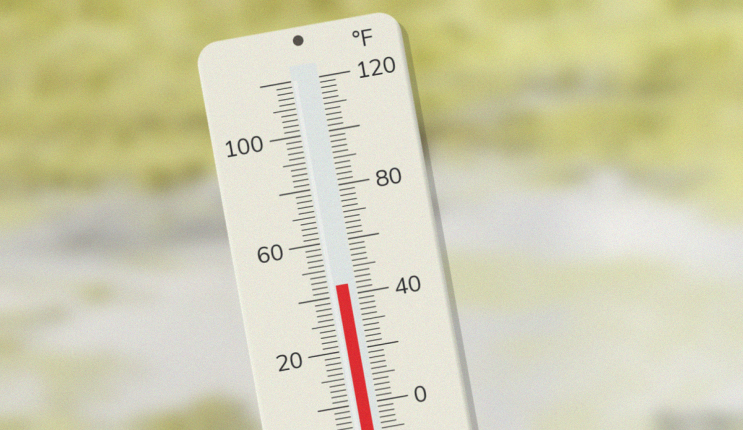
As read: value=44 unit=°F
